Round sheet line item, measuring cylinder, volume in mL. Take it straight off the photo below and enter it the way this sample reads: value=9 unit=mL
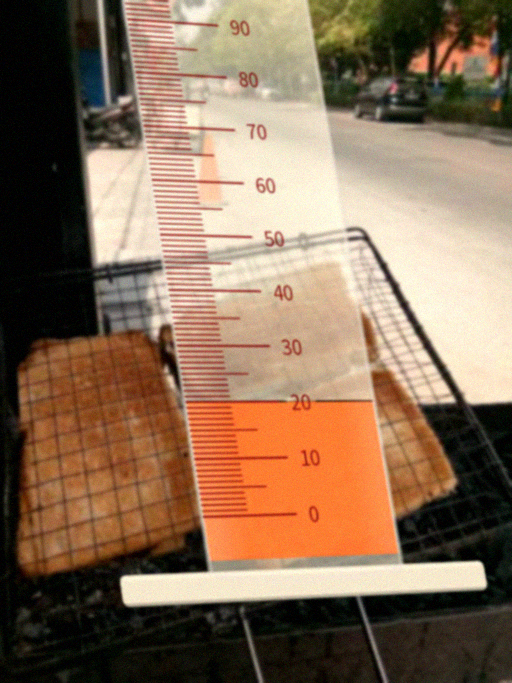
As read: value=20 unit=mL
